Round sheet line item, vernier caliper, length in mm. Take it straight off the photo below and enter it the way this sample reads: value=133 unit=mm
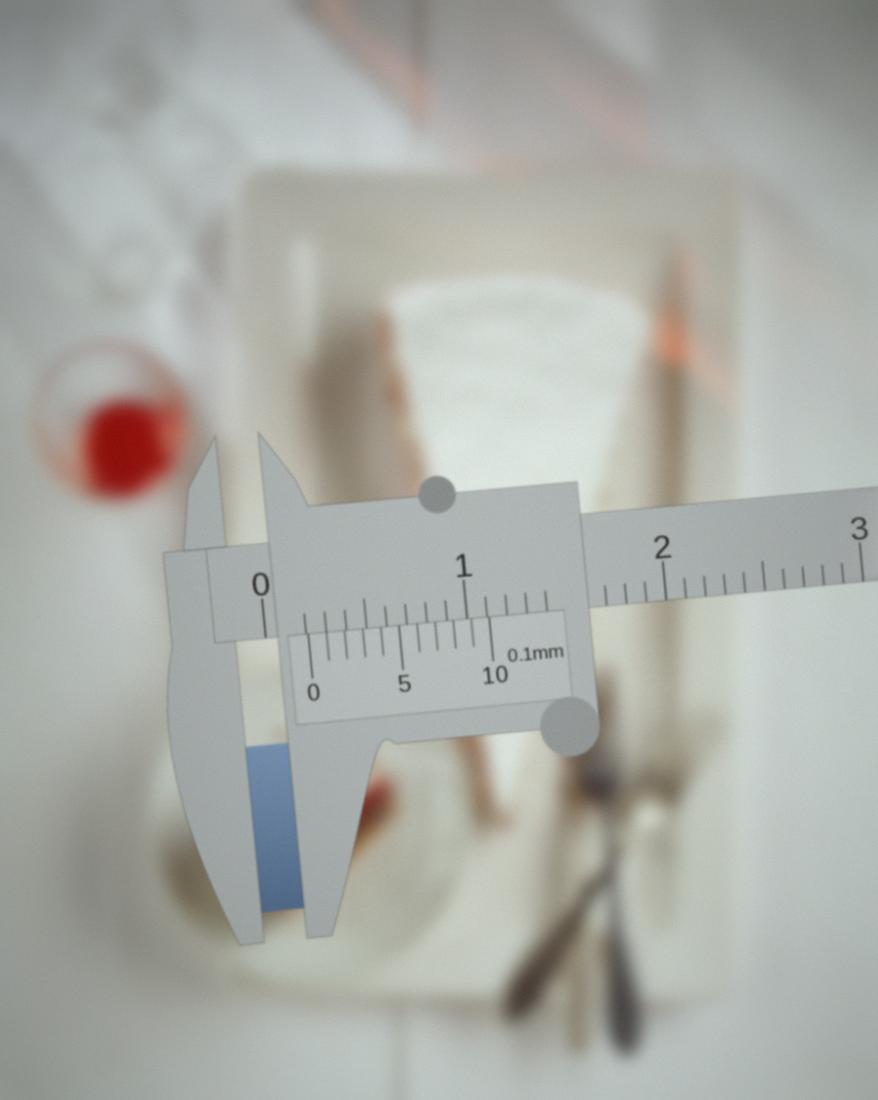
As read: value=2.1 unit=mm
